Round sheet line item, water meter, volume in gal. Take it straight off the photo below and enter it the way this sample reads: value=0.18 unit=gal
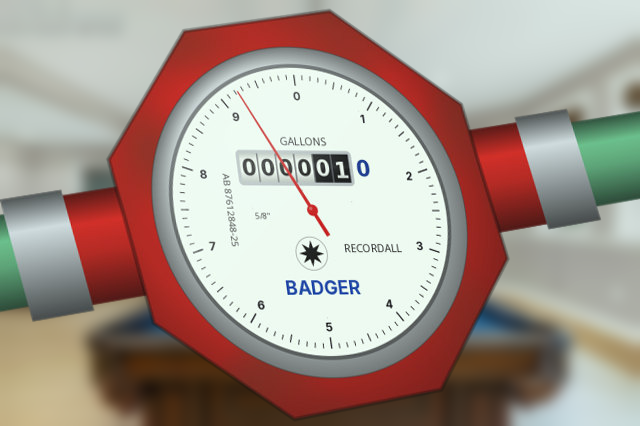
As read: value=9.2 unit=gal
